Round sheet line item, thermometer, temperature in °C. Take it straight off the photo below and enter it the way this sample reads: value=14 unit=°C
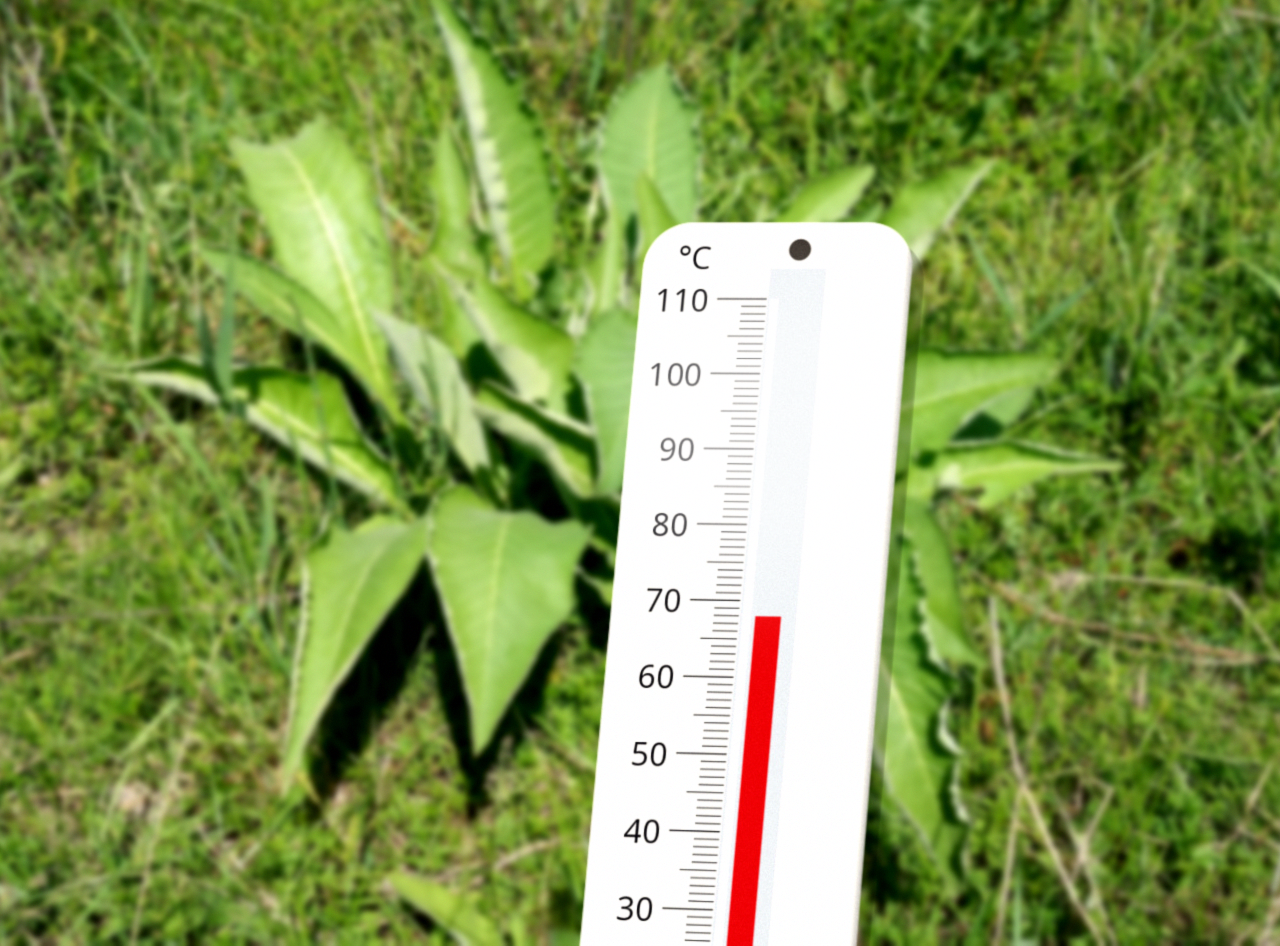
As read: value=68 unit=°C
